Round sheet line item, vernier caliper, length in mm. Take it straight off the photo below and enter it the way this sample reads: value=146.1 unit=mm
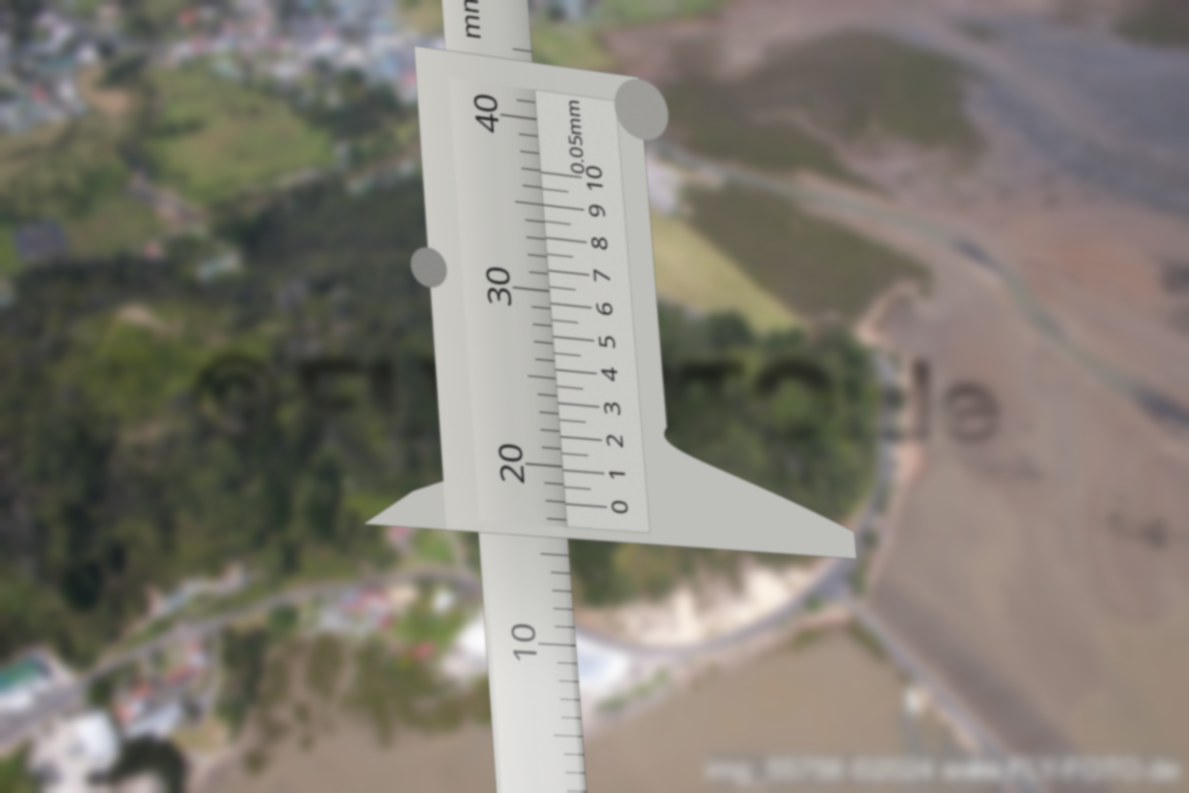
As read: value=17.9 unit=mm
